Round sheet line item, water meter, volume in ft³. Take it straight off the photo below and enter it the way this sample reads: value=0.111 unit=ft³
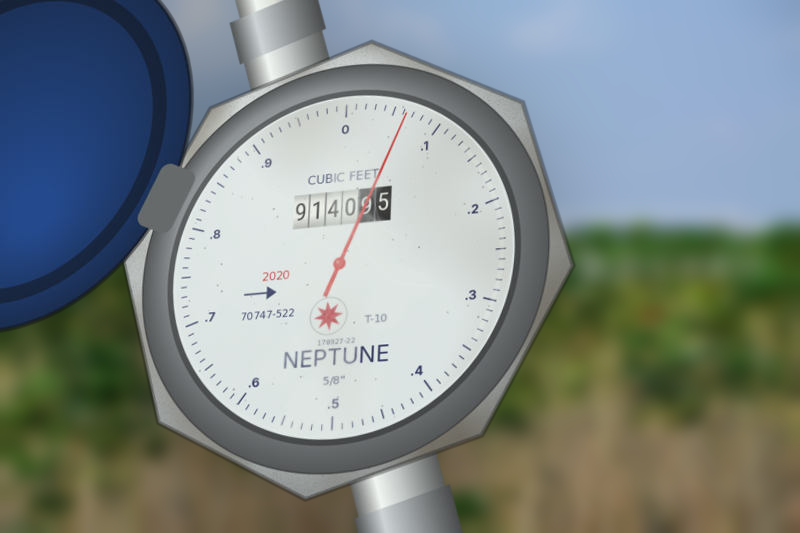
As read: value=914095.06 unit=ft³
